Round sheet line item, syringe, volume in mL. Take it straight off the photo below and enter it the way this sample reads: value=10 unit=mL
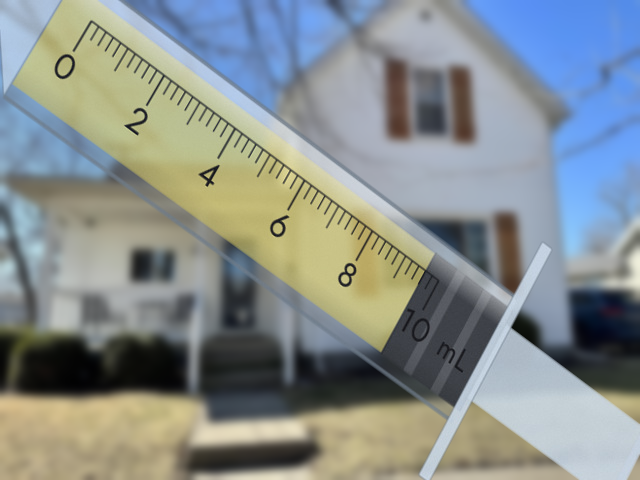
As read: value=9.6 unit=mL
